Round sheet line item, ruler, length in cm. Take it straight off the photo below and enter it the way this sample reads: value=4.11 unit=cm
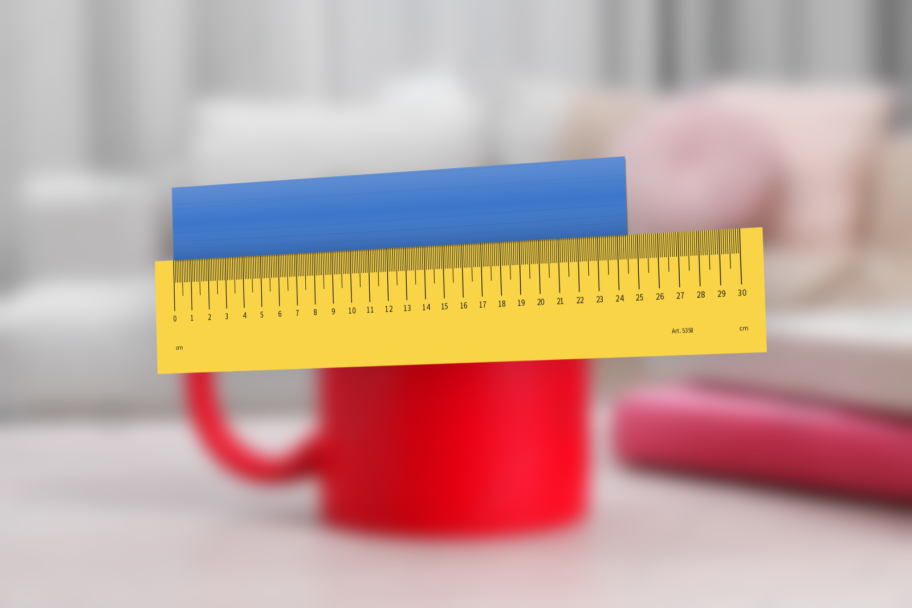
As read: value=24.5 unit=cm
